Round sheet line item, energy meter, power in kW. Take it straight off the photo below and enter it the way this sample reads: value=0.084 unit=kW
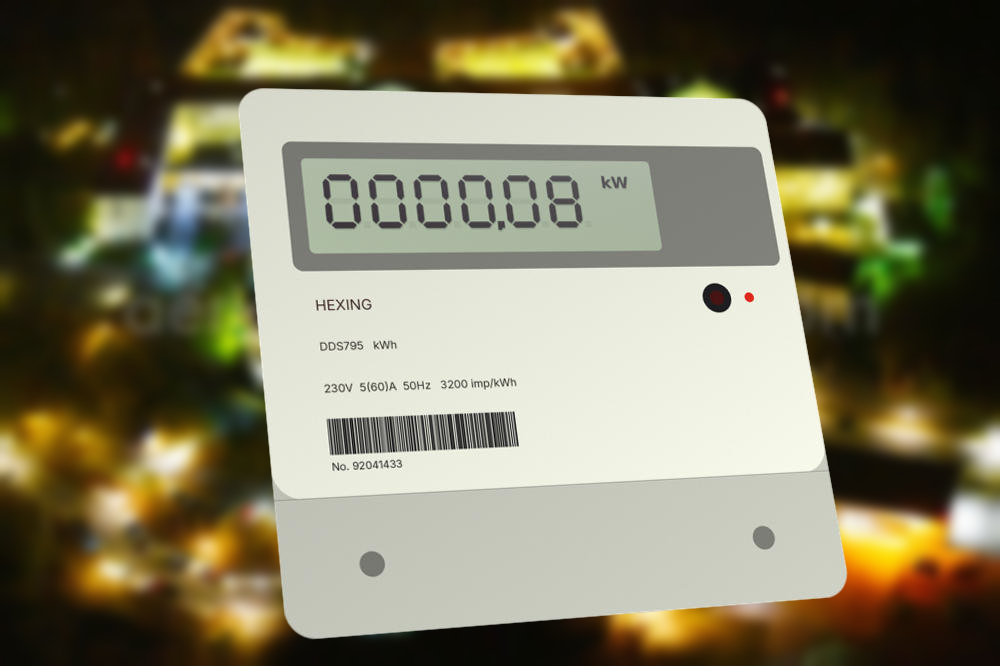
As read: value=0.08 unit=kW
